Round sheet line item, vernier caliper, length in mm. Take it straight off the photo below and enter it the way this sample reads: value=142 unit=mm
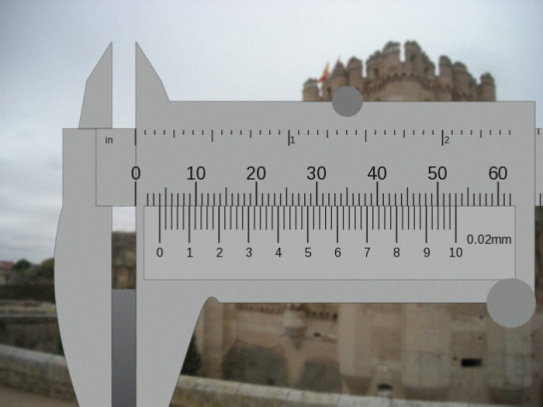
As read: value=4.0 unit=mm
